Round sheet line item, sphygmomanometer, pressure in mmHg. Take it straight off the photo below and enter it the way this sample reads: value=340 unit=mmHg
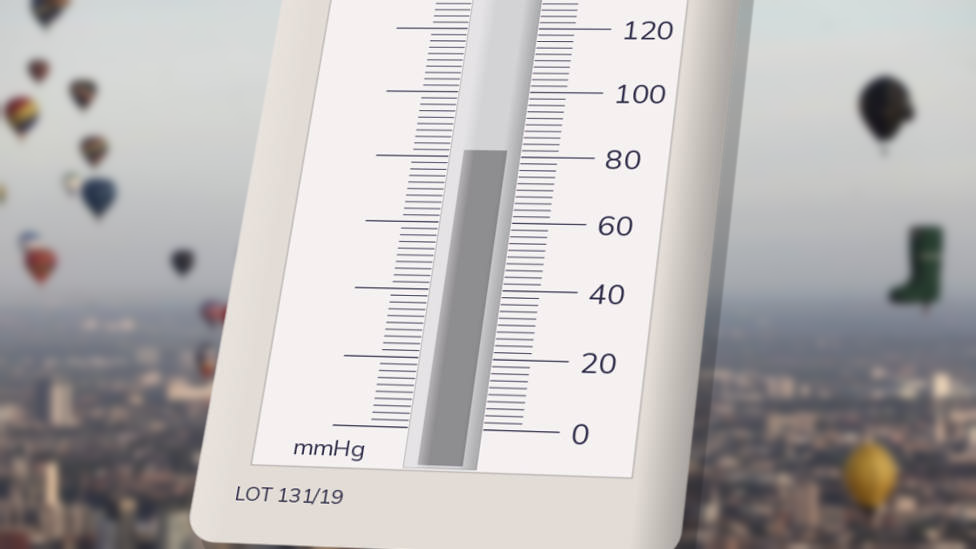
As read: value=82 unit=mmHg
